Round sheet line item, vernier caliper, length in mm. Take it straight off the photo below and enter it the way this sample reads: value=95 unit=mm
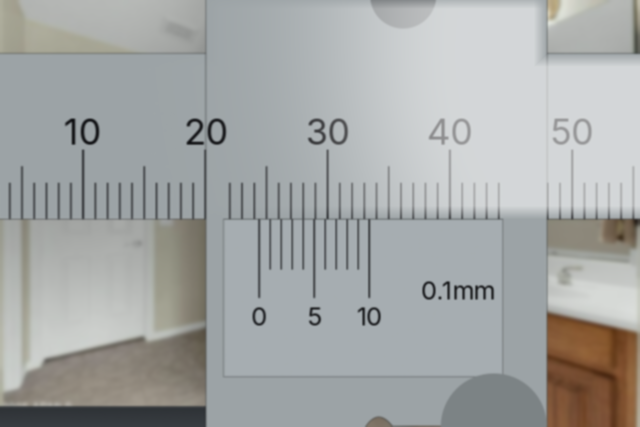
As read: value=24.4 unit=mm
